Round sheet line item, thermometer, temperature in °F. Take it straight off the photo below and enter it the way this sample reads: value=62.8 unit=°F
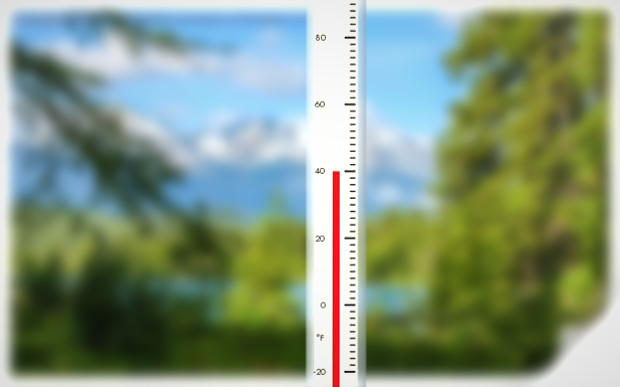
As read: value=40 unit=°F
